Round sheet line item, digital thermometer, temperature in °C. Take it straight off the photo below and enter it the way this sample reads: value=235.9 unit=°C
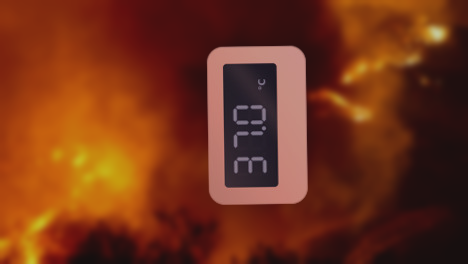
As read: value=37.0 unit=°C
